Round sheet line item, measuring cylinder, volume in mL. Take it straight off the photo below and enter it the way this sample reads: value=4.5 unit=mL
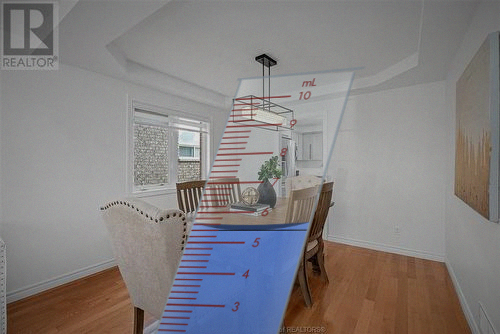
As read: value=5.4 unit=mL
